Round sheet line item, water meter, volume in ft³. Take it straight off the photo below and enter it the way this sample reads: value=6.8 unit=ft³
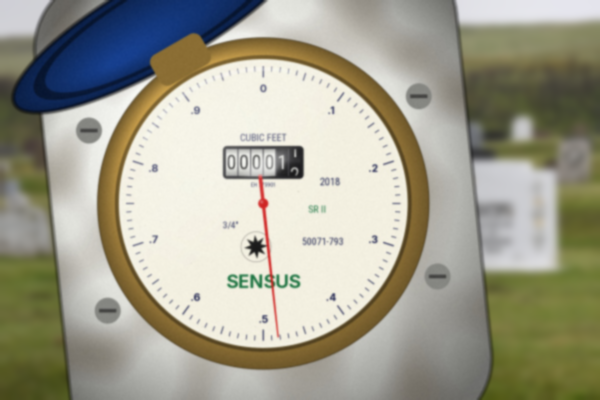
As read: value=11.48 unit=ft³
